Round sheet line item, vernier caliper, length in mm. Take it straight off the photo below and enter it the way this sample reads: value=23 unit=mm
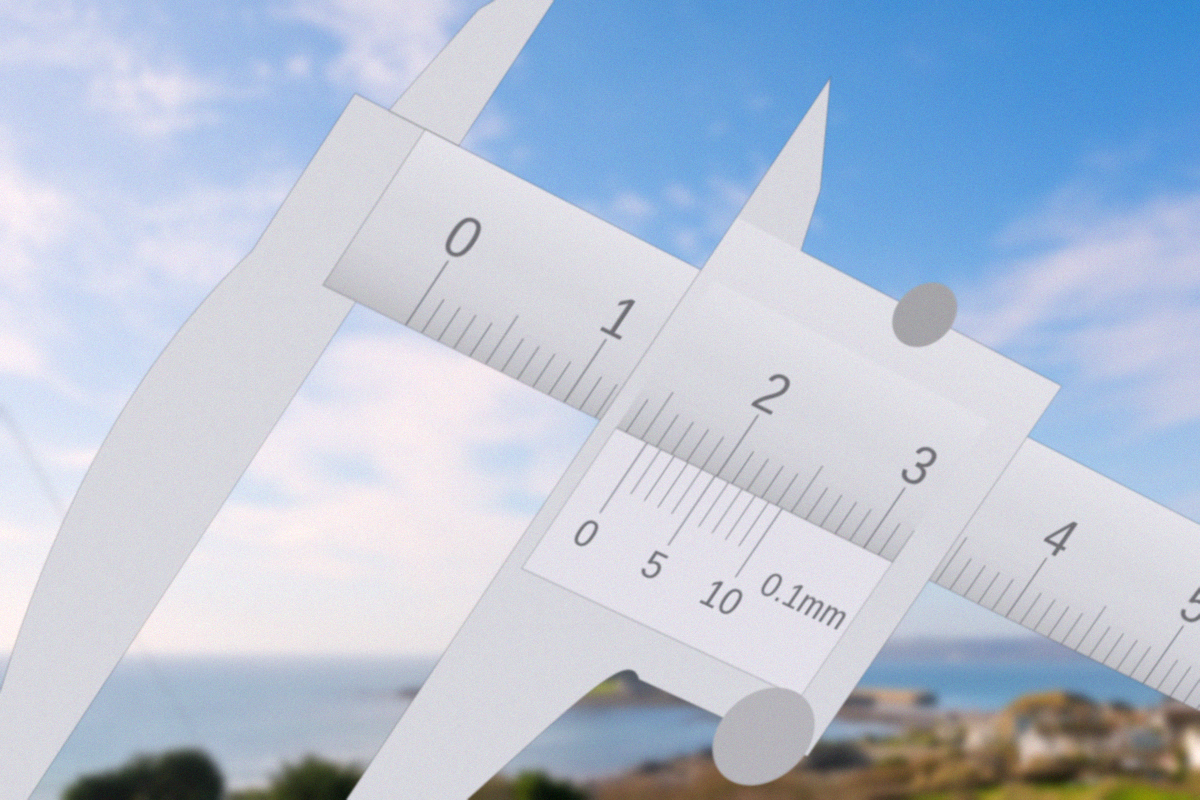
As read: value=15.4 unit=mm
